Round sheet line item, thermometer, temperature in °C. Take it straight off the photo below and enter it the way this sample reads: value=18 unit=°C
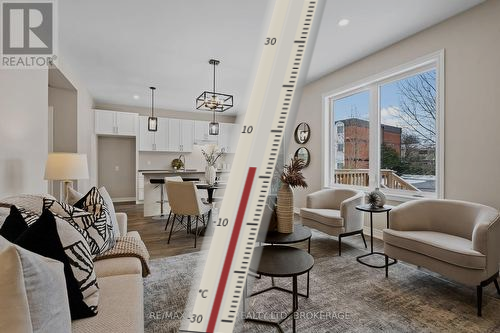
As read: value=2 unit=°C
